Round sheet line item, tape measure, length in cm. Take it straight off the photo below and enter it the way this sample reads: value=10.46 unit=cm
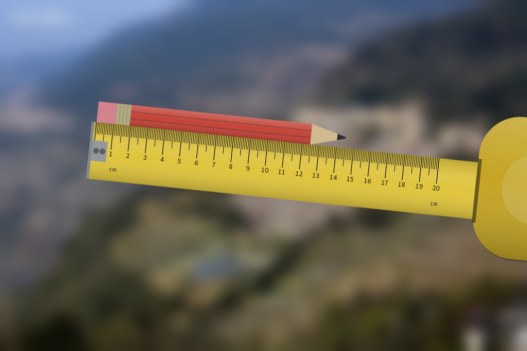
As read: value=14.5 unit=cm
